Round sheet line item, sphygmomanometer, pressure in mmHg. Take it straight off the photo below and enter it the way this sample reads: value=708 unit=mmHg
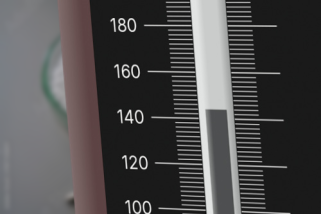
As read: value=144 unit=mmHg
